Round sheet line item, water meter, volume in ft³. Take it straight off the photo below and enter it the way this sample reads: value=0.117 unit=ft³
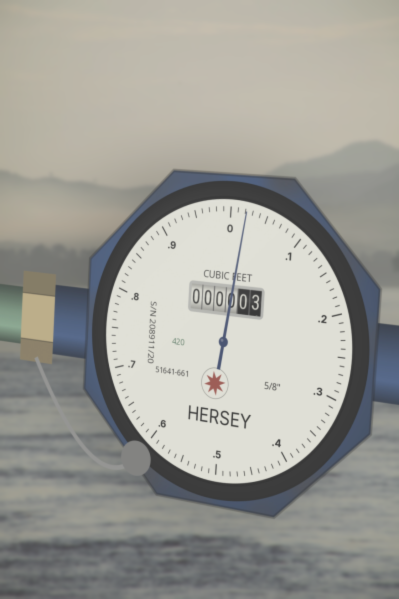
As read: value=3.02 unit=ft³
